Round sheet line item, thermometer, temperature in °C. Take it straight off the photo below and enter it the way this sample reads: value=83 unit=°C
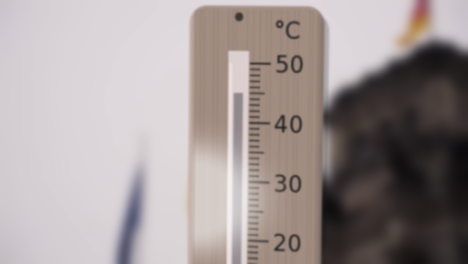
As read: value=45 unit=°C
